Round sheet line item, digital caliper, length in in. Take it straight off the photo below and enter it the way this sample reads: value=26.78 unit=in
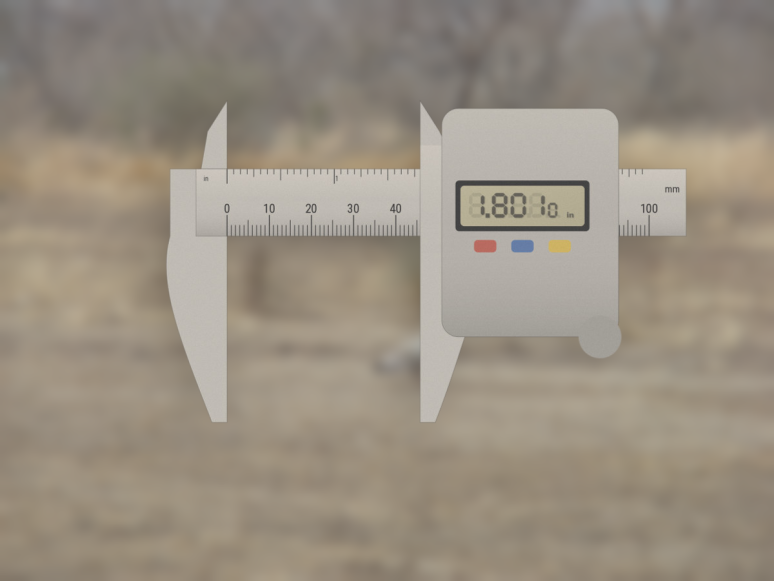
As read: value=1.8010 unit=in
